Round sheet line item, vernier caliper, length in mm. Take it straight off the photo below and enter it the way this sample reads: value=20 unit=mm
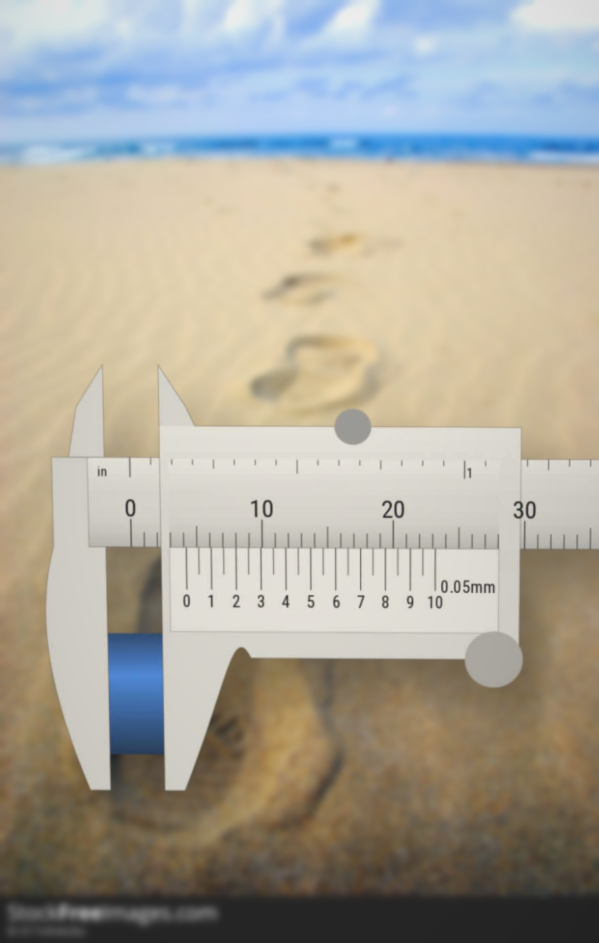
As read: value=4.2 unit=mm
